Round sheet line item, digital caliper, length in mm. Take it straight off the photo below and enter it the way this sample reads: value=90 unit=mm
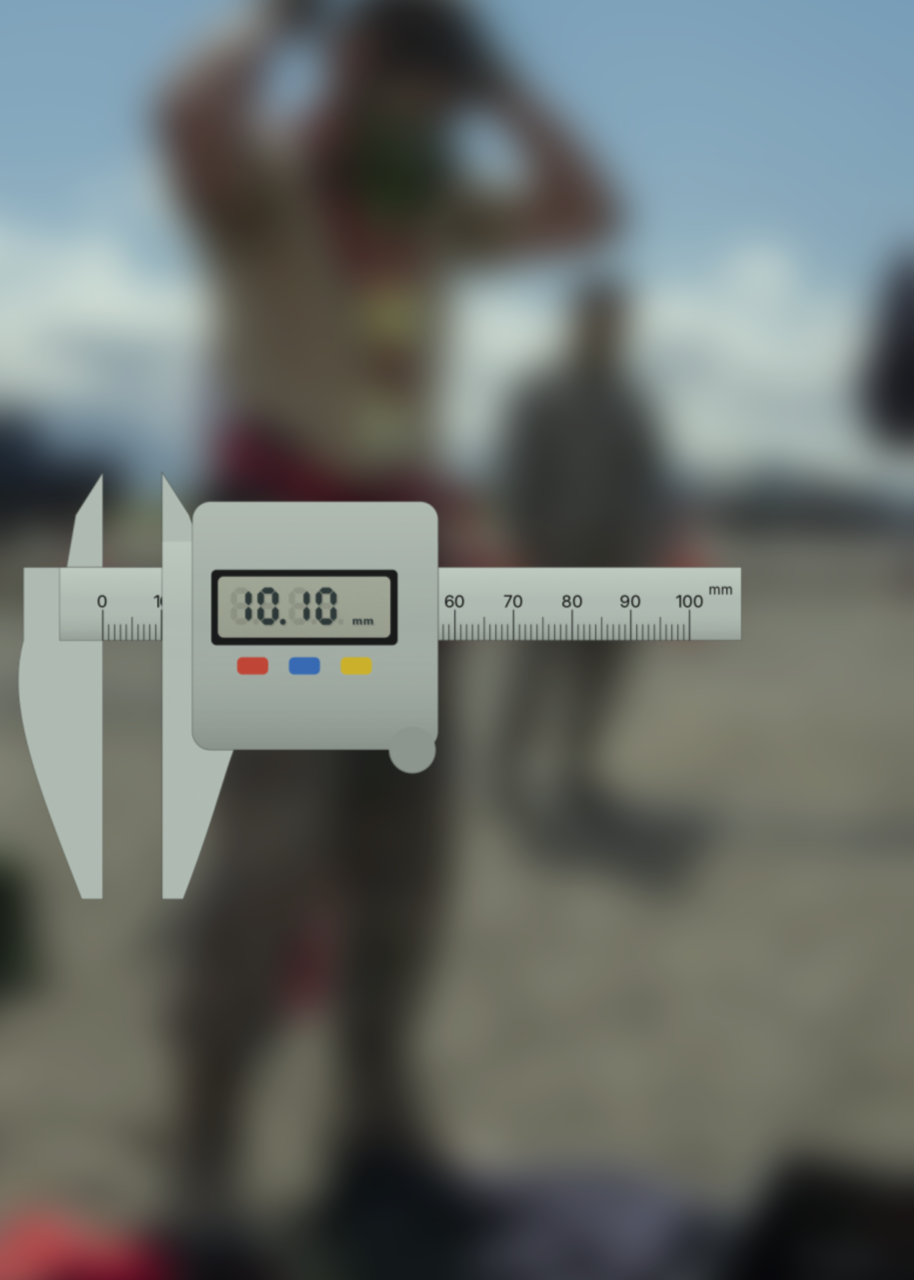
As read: value=10.10 unit=mm
